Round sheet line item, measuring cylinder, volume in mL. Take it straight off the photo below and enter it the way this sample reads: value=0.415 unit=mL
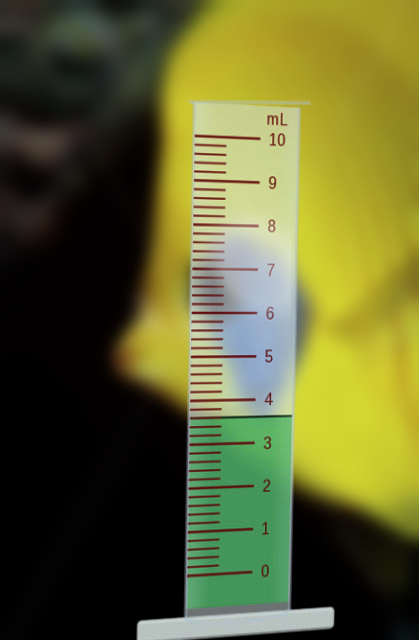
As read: value=3.6 unit=mL
